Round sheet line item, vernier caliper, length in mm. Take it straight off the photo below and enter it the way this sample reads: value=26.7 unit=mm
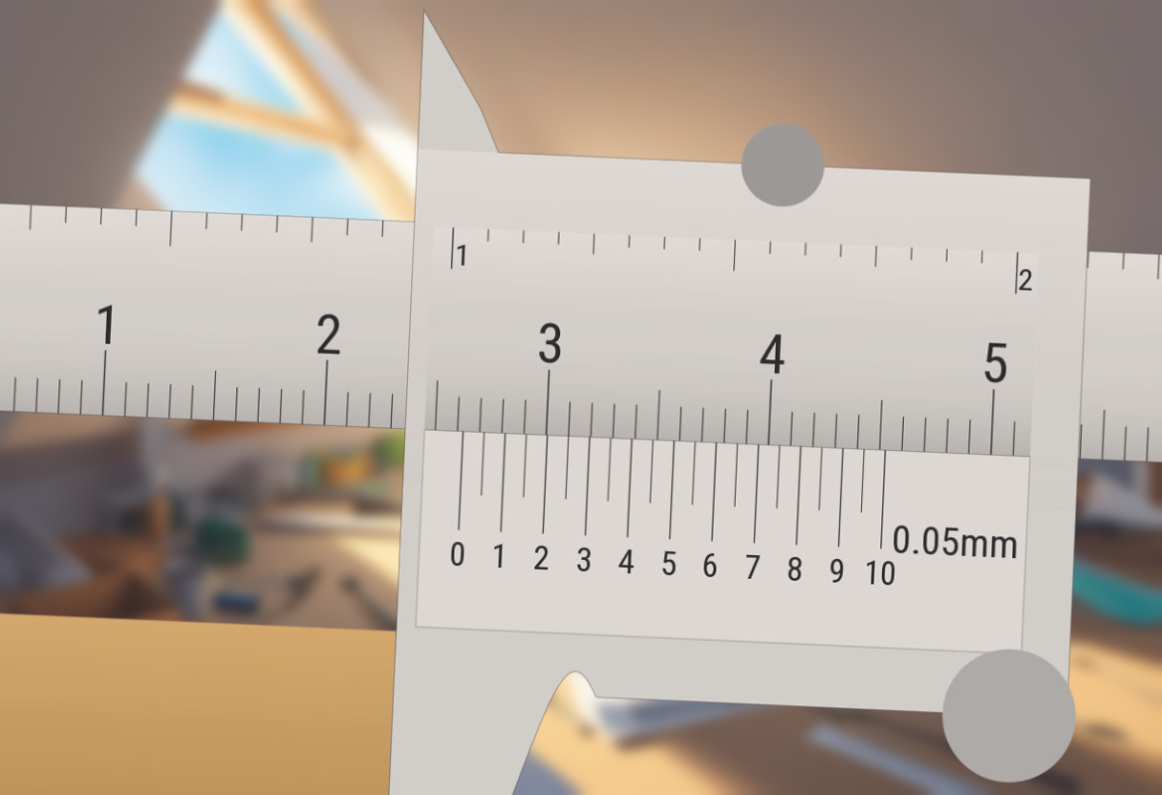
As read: value=26.25 unit=mm
